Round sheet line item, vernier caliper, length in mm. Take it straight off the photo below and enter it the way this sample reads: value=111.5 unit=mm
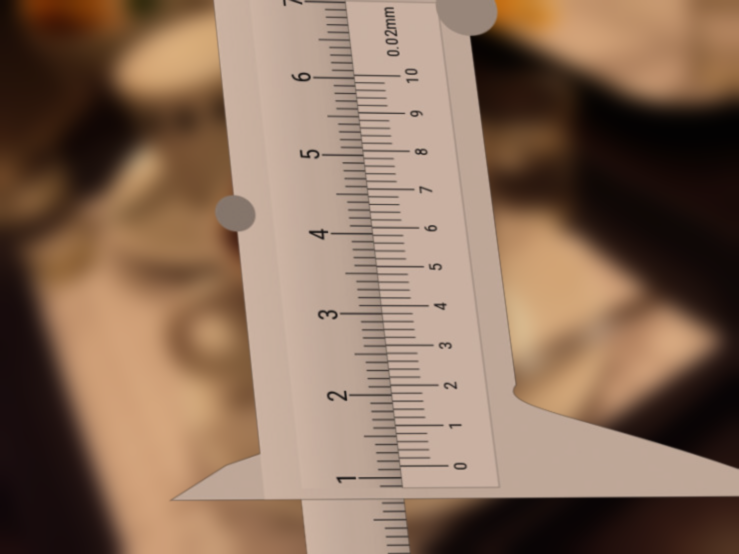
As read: value=11.4 unit=mm
